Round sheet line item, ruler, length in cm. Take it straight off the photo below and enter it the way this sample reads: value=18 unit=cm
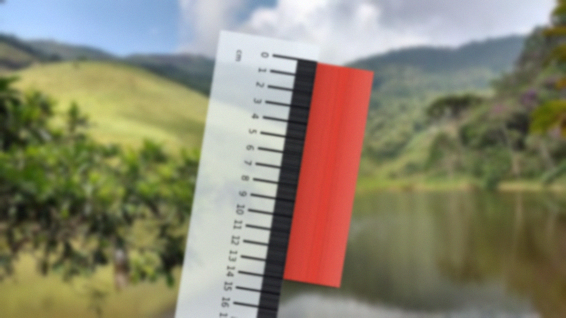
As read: value=14 unit=cm
